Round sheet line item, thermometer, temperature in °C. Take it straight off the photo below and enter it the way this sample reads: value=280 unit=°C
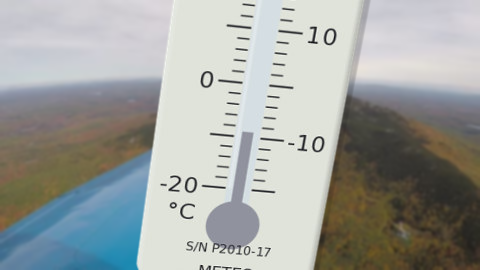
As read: value=-9 unit=°C
